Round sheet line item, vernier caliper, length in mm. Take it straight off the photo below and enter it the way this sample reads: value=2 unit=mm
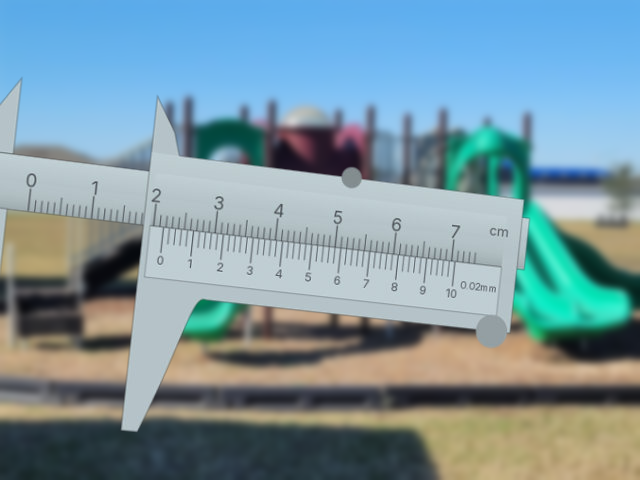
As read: value=21.6 unit=mm
